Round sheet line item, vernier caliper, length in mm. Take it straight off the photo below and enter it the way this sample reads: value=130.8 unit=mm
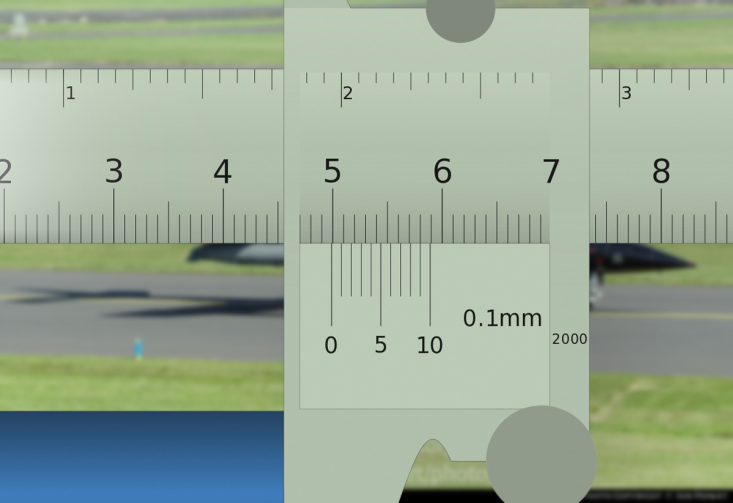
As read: value=49.9 unit=mm
